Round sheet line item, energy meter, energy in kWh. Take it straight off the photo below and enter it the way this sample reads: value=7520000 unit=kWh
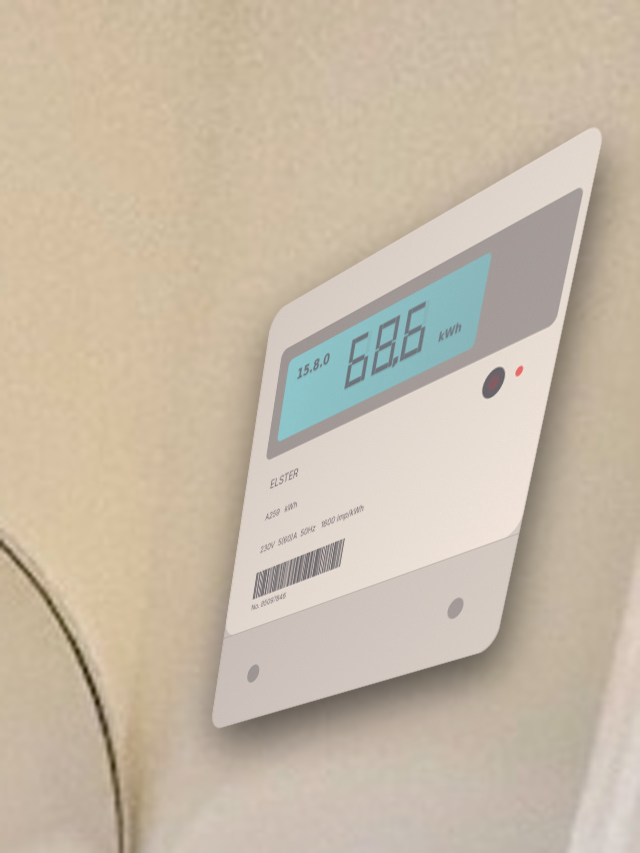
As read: value=68.6 unit=kWh
